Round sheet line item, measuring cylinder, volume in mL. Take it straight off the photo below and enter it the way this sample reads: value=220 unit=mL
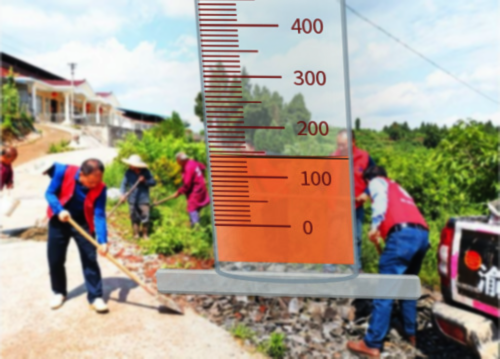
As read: value=140 unit=mL
